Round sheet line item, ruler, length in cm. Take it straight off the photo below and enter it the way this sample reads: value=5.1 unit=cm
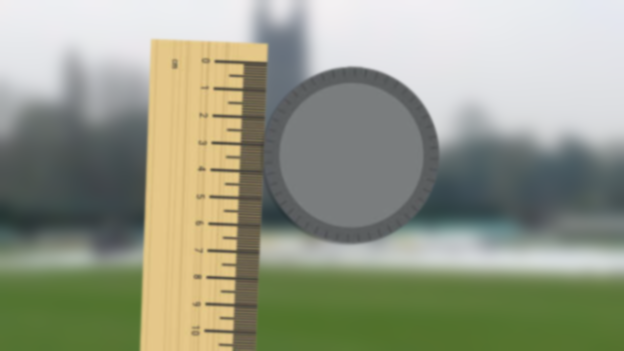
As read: value=6.5 unit=cm
